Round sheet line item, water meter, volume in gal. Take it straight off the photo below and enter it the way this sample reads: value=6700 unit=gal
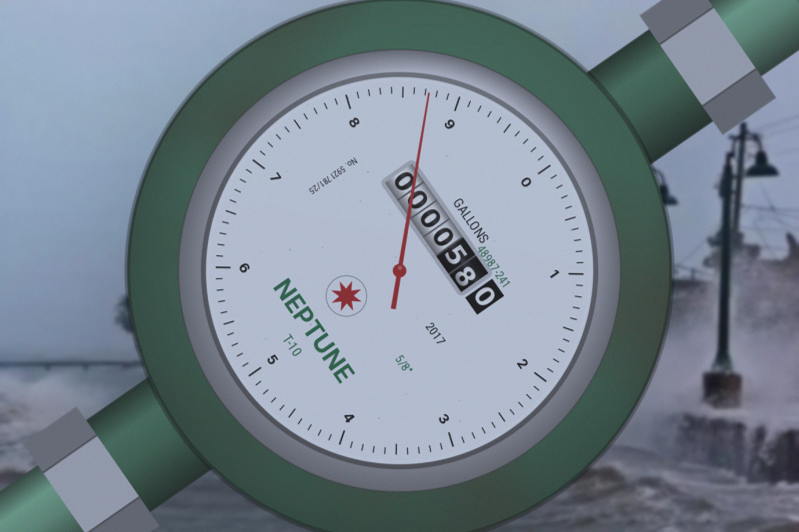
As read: value=578.7 unit=gal
